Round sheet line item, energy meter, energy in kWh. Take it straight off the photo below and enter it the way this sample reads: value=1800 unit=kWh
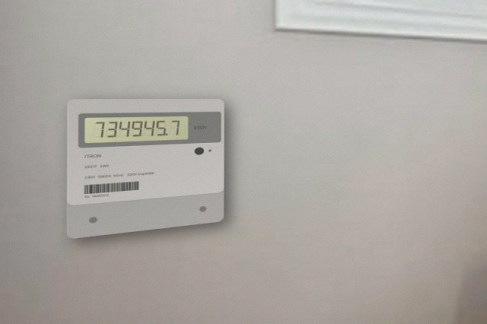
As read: value=734945.7 unit=kWh
